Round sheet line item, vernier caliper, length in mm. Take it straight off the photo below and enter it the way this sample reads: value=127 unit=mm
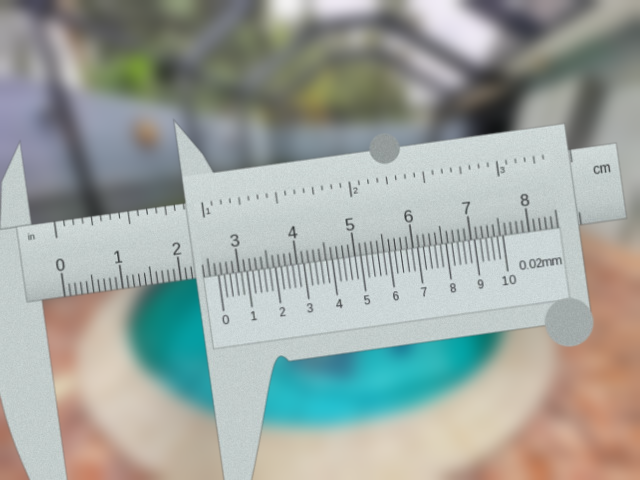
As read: value=26.5 unit=mm
